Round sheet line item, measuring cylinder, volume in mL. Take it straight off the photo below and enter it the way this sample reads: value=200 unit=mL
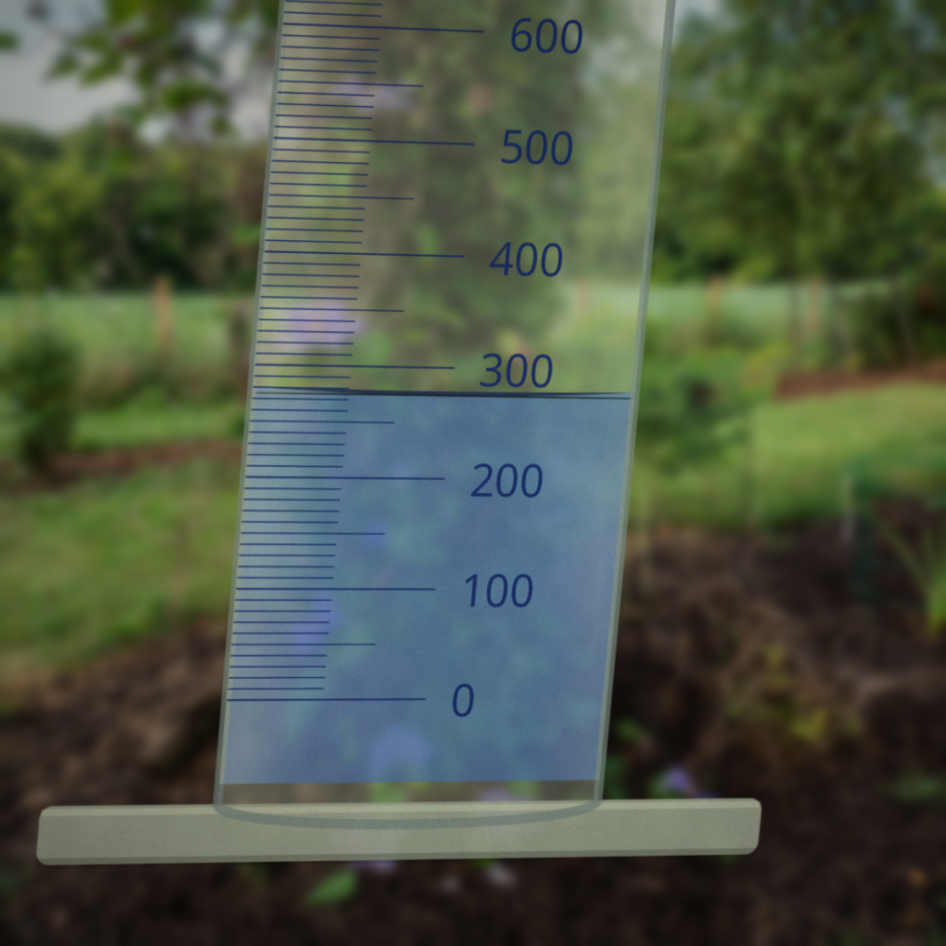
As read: value=275 unit=mL
